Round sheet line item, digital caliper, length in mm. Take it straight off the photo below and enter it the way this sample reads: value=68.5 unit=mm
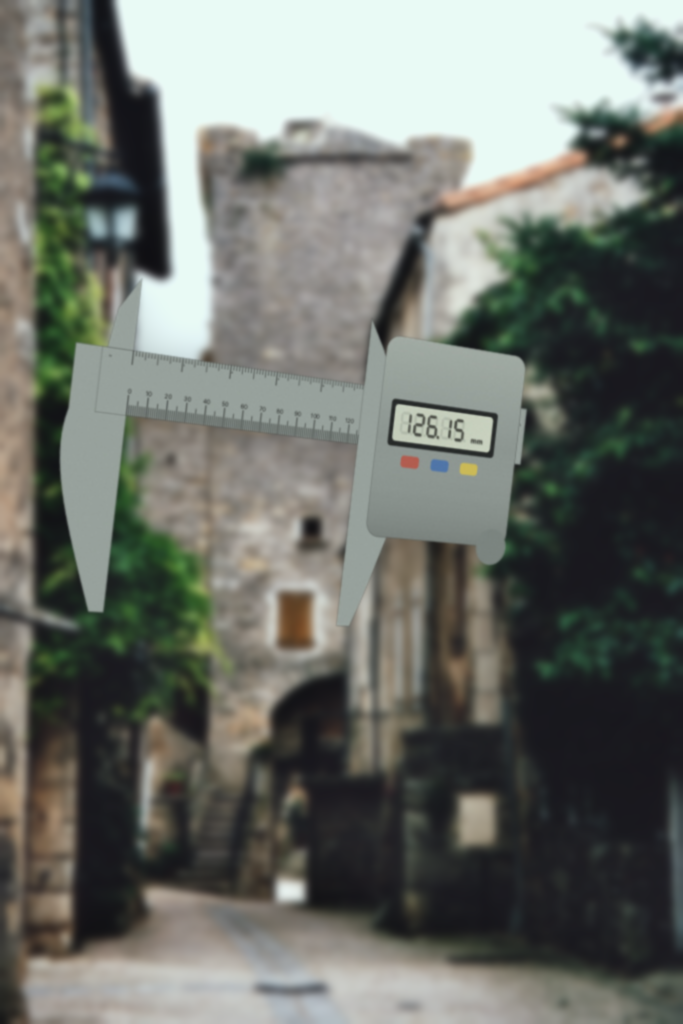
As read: value=126.15 unit=mm
